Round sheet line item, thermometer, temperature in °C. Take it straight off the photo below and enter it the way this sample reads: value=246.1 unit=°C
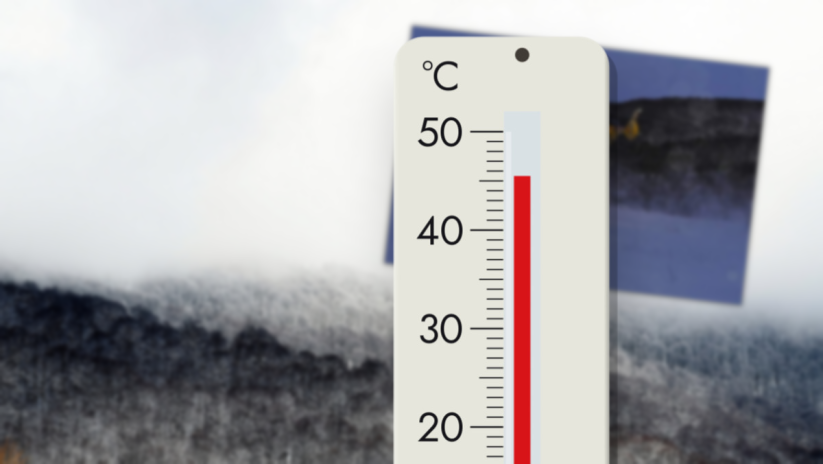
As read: value=45.5 unit=°C
